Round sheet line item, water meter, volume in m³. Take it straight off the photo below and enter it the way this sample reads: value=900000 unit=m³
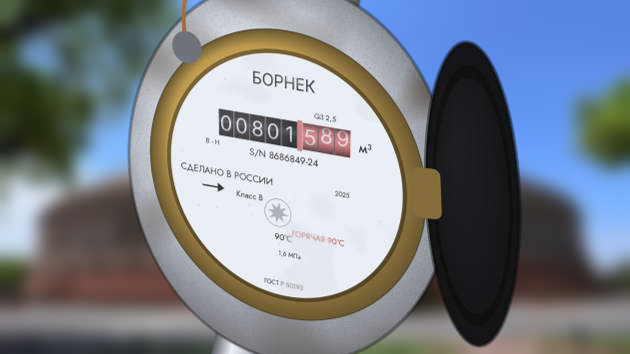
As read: value=801.589 unit=m³
